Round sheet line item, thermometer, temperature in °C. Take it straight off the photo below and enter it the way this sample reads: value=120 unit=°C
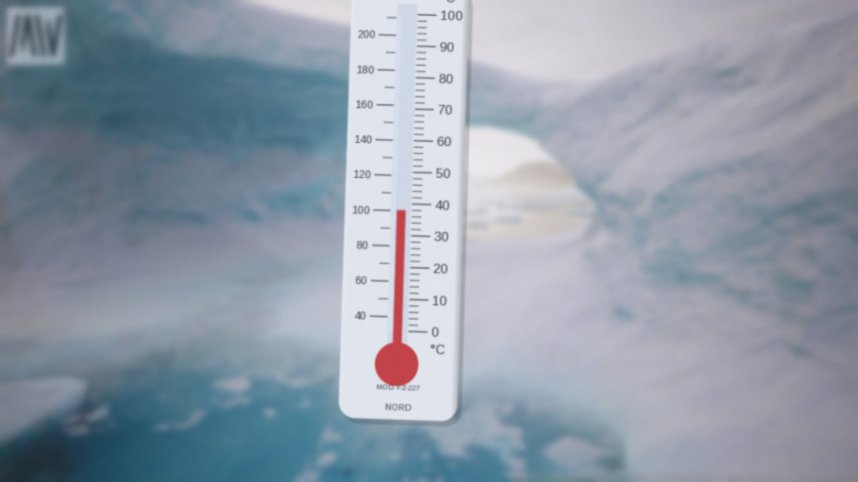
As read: value=38 unit=°C
